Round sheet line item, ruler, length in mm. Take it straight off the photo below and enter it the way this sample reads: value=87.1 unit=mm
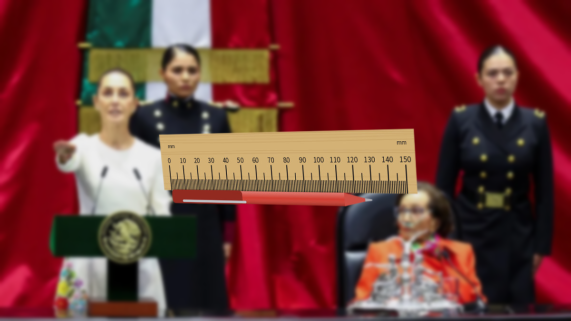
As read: value=130 unit=mm
